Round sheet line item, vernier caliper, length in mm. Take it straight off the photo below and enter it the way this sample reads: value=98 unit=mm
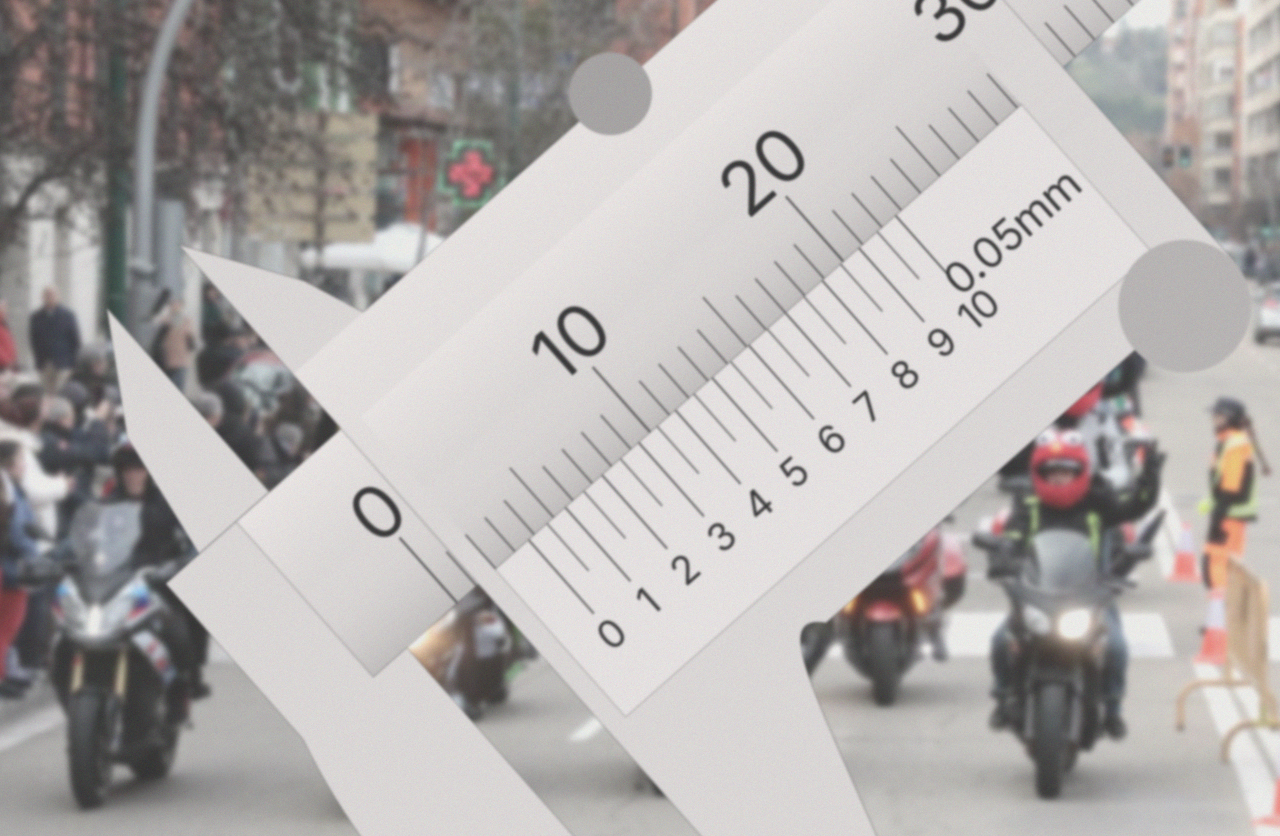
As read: value=3.7 unit=mm
